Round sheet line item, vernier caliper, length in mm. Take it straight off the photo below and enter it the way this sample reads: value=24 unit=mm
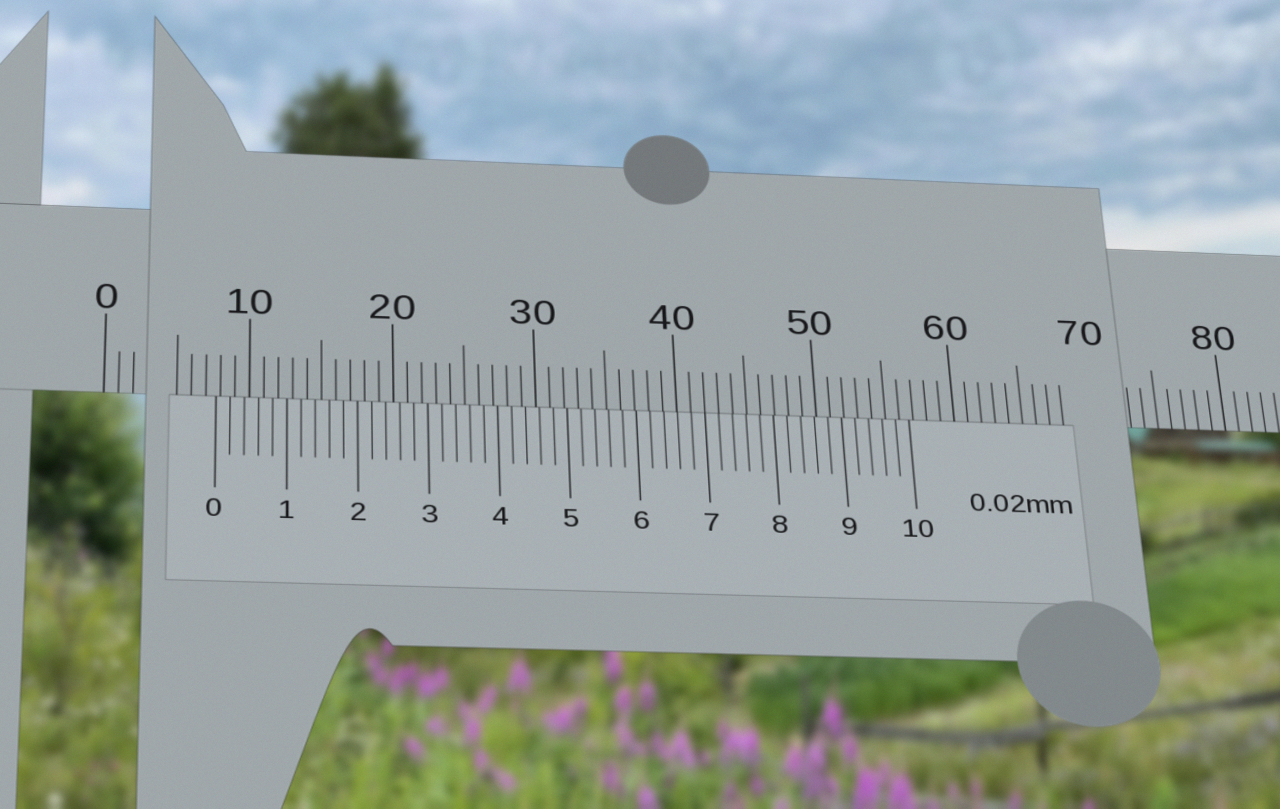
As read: value=7.7 unit=mm
